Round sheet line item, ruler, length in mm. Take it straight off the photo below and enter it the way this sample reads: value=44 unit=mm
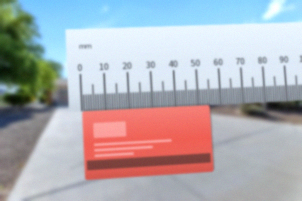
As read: value=55 unit=mm
